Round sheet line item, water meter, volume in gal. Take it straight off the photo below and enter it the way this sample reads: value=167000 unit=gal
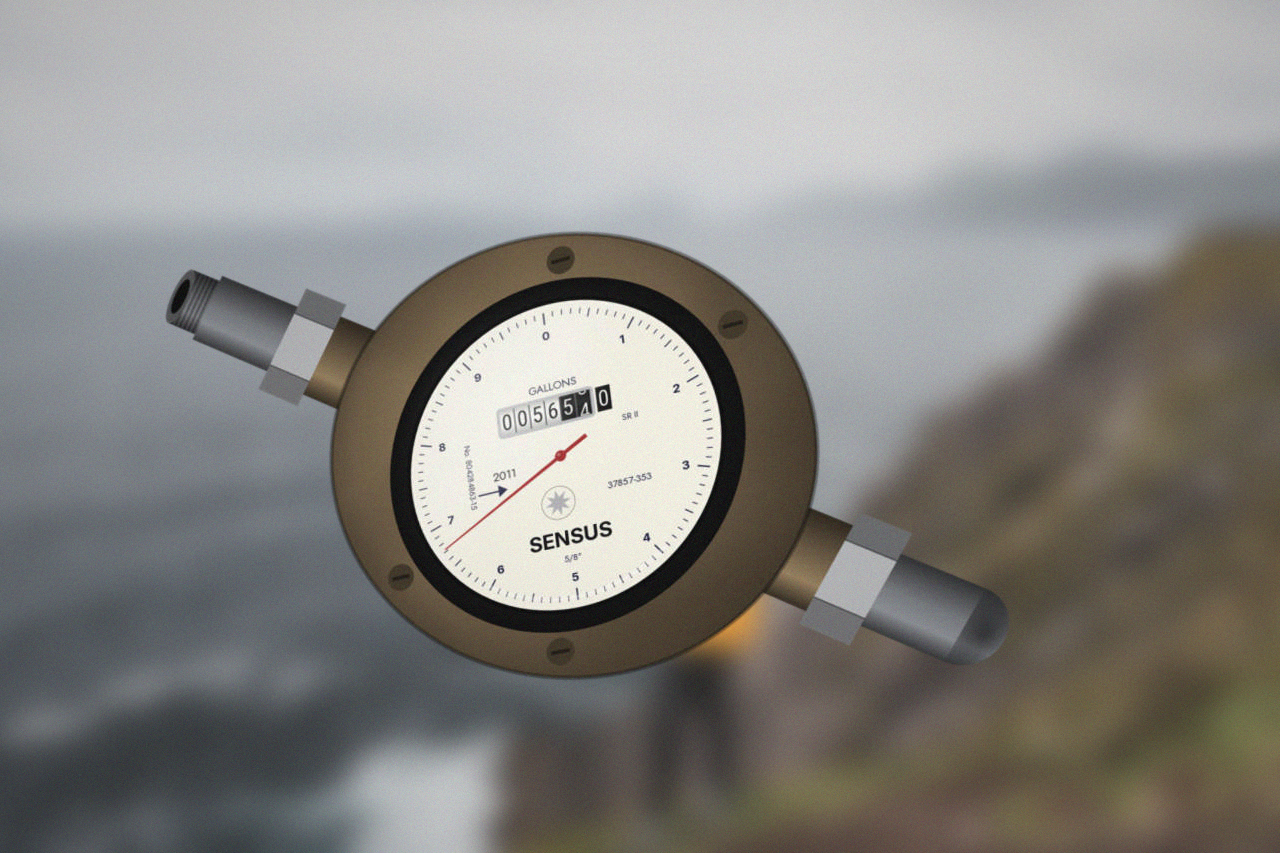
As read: value=56536.7 unit=gal
